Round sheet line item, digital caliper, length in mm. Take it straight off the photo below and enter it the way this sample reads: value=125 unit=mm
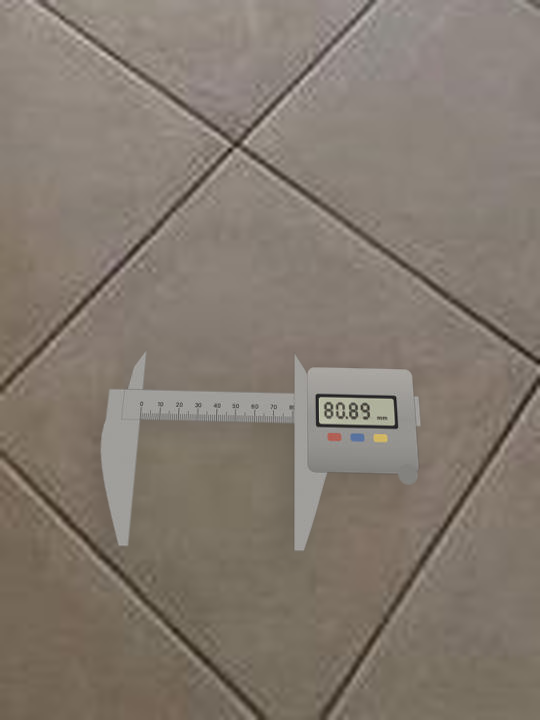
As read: value=80.89 unit=mm
